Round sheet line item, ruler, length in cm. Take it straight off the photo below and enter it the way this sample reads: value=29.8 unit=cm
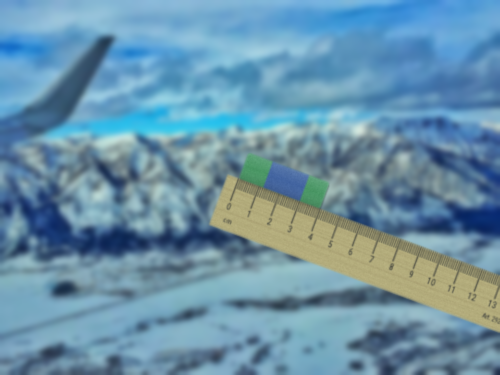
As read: value=4 unit=cm
